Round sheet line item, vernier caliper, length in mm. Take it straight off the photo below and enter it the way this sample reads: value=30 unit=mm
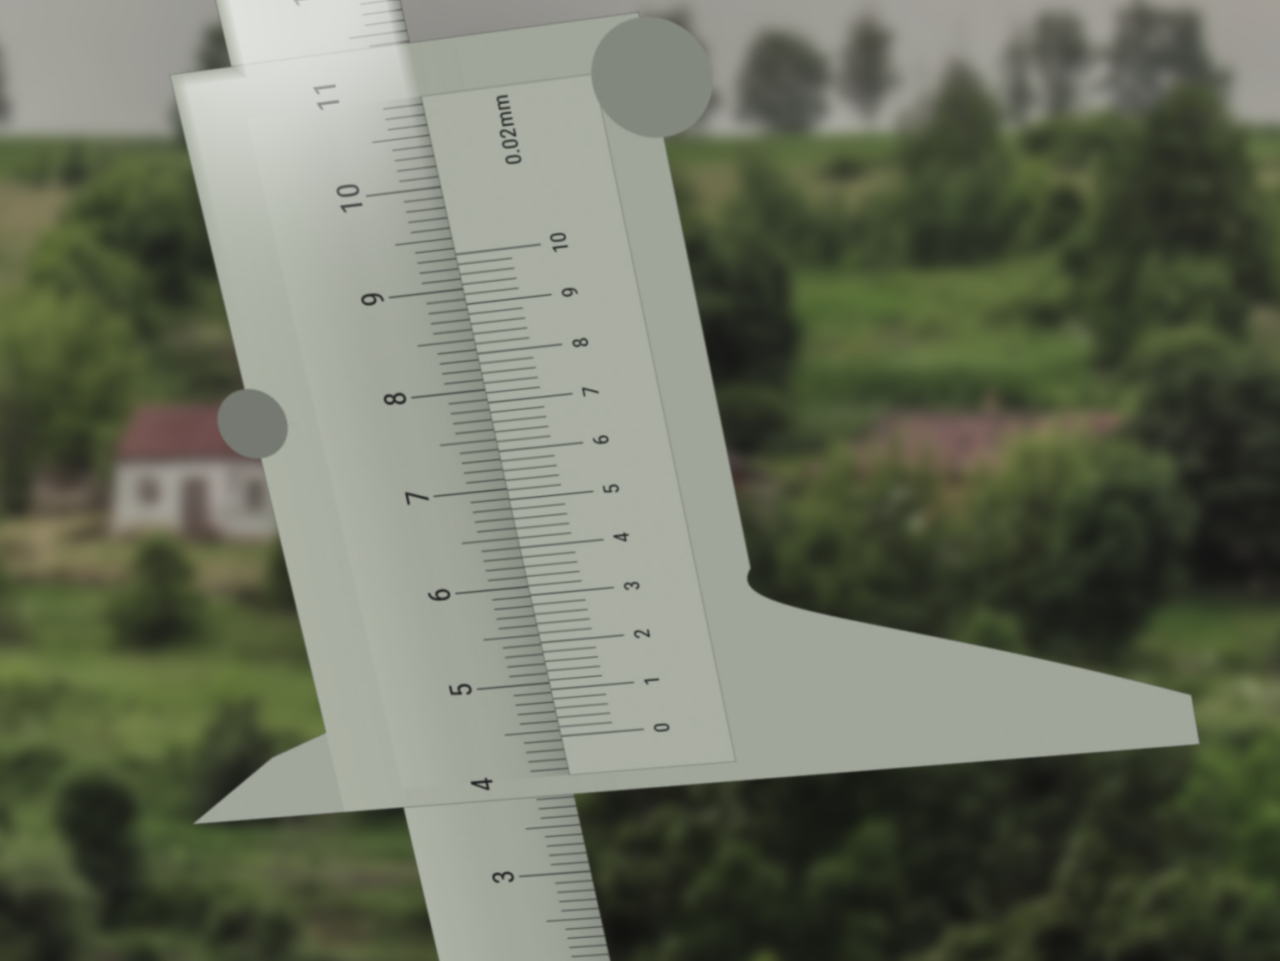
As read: value=44.4 unit=mm
